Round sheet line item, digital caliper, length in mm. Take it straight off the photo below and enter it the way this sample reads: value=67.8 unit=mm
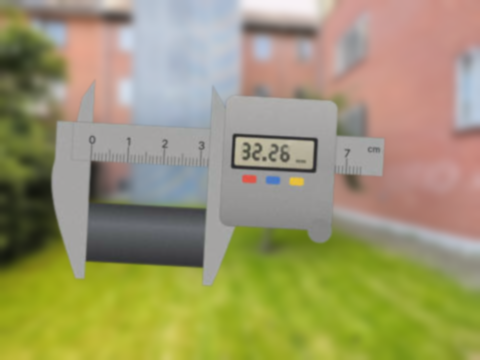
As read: value=32.26 unit=mm
